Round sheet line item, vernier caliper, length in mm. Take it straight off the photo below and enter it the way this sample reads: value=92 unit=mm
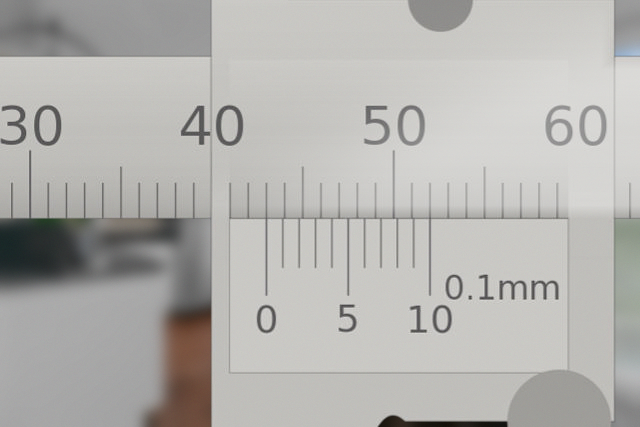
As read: value=43.0 unit=mm
